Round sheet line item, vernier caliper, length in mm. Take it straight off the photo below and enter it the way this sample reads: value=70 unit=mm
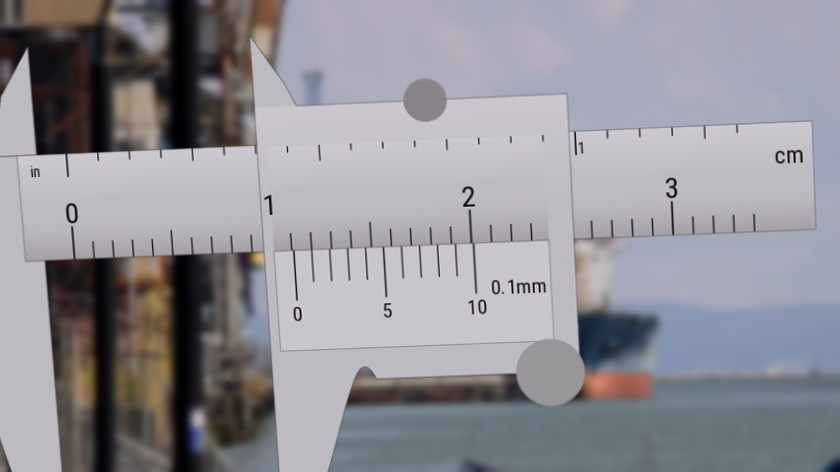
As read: value=11.1 unit=mm
